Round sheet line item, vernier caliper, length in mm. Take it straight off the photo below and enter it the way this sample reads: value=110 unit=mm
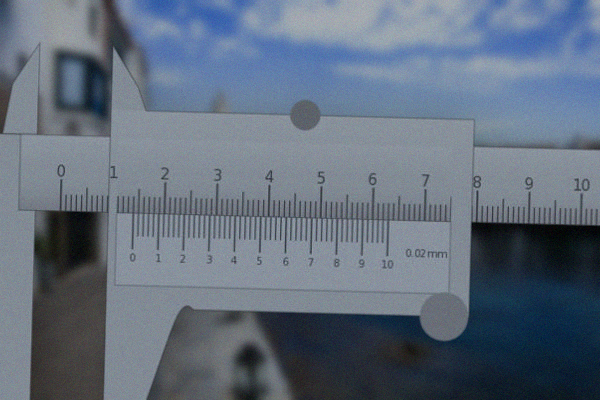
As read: value=14.0 unit=mm
